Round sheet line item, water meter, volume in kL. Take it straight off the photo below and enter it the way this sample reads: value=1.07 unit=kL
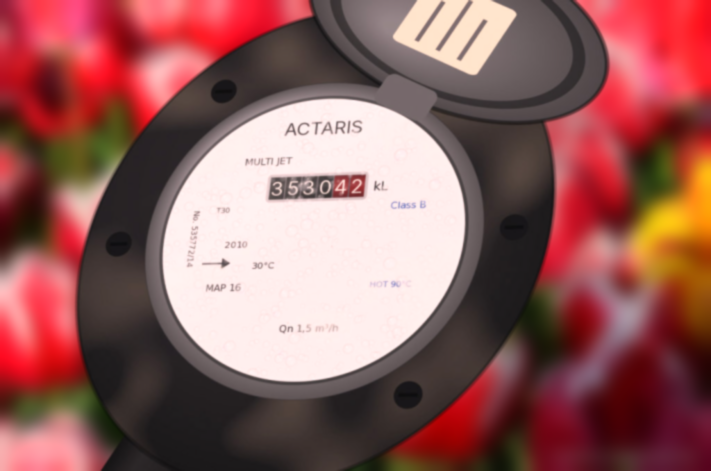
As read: value=3530.42 unit=kL
